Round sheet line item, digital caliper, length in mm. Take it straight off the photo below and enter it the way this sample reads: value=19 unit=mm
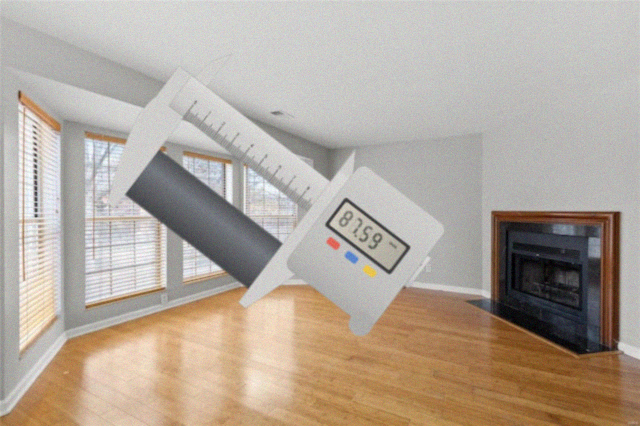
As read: value=87.59 unit=mm
